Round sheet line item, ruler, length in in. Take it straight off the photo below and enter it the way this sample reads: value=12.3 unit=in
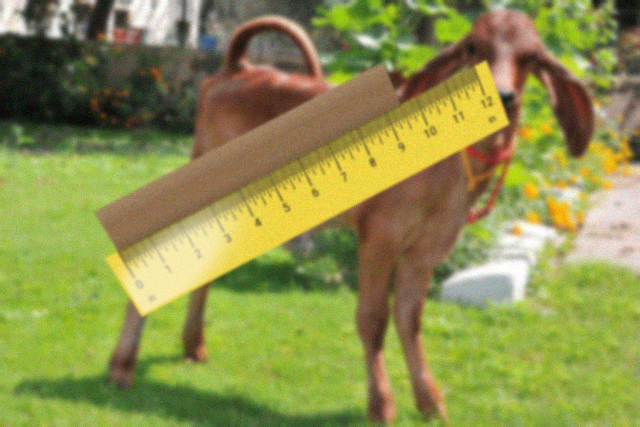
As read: value=9.5 unit=in
